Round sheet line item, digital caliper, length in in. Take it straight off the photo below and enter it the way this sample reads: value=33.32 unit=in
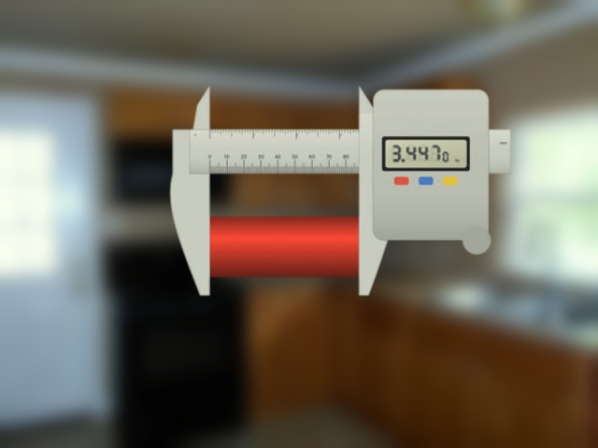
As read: value=3.4470 unit=in
